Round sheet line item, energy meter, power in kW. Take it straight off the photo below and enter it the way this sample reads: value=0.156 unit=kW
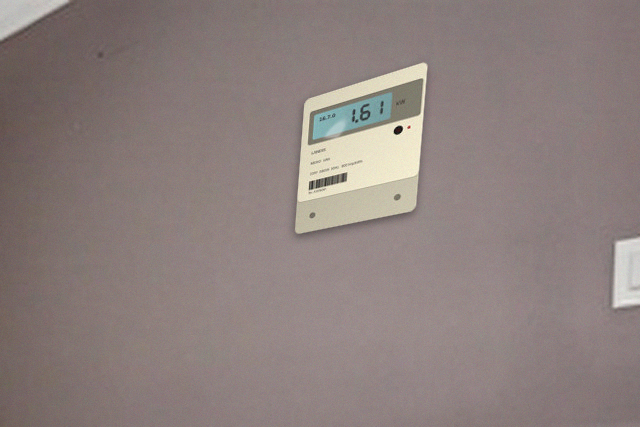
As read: value=1.61 unit=kW
